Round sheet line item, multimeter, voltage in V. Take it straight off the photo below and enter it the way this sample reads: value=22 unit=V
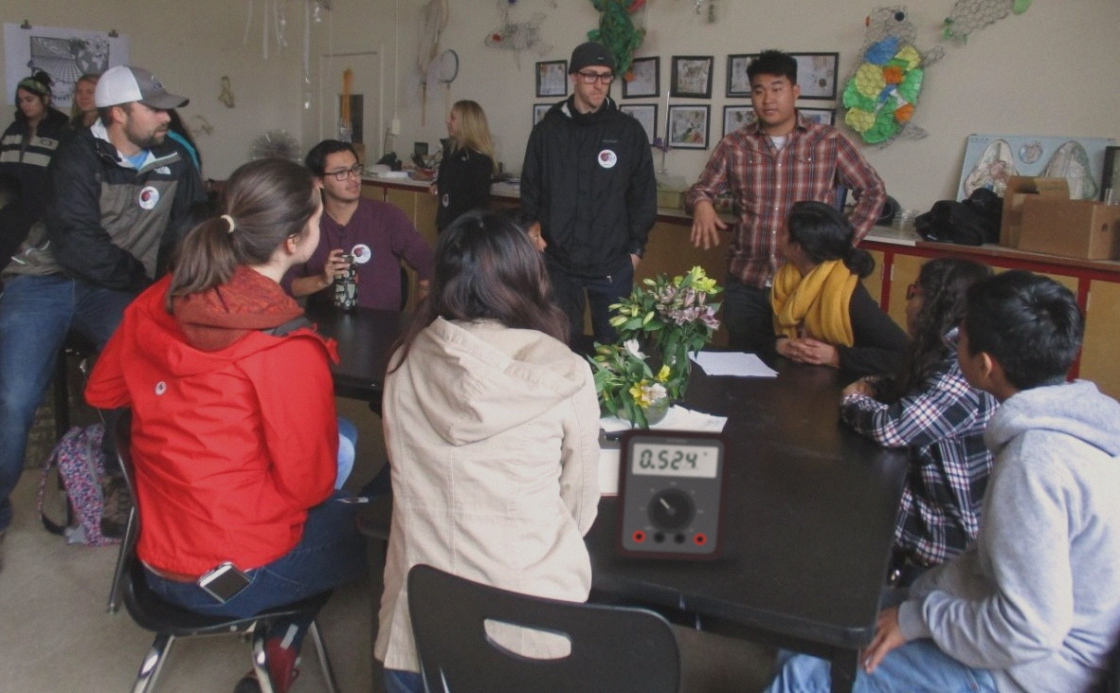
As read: value=0.524 unit=V
